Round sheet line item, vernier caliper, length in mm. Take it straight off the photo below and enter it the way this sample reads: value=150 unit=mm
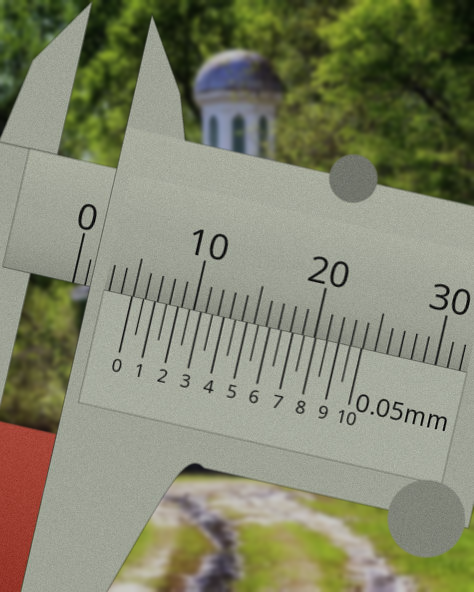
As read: value=4.9 unit=mm
